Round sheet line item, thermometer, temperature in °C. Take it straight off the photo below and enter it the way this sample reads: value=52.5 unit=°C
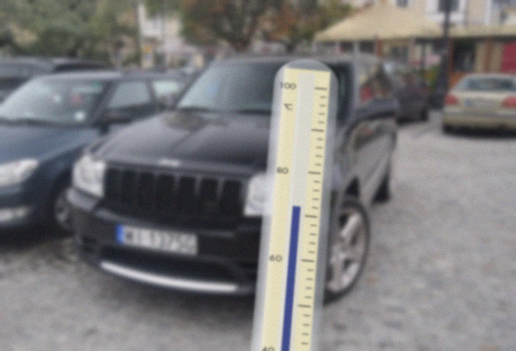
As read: value=72 unit=°C
